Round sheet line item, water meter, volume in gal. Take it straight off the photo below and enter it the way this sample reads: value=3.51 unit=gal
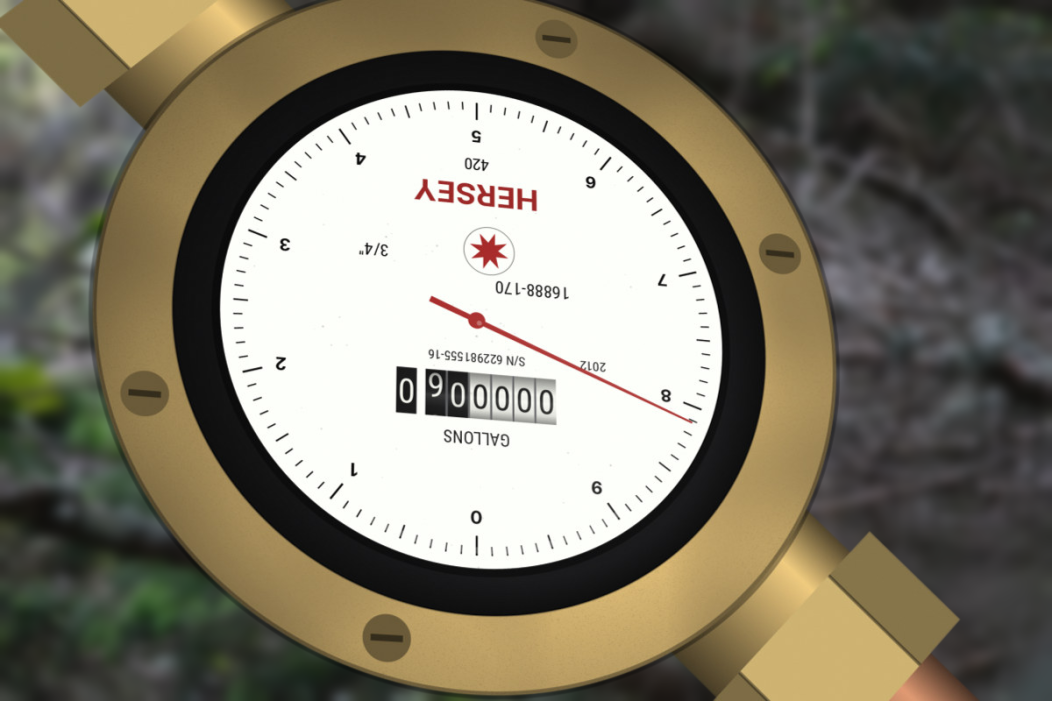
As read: value=58.1 unit=gal
